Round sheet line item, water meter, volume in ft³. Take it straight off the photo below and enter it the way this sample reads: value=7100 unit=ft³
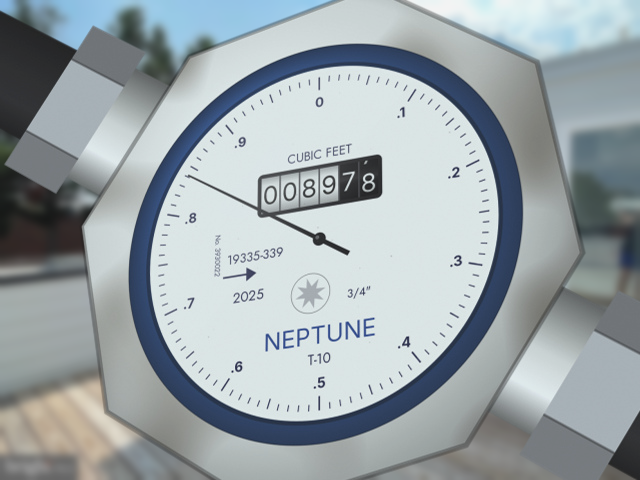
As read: value=8977.84 unit=ft³
